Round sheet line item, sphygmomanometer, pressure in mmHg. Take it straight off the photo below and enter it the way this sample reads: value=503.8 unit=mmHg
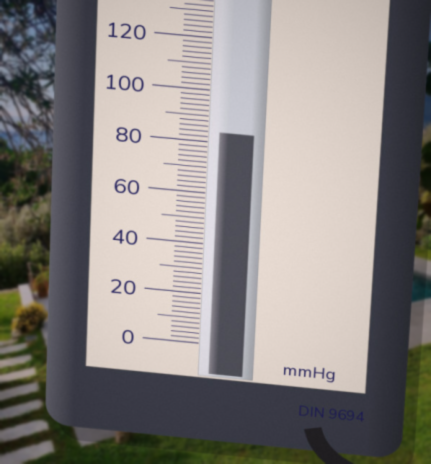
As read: value=84 unit=mmHg
